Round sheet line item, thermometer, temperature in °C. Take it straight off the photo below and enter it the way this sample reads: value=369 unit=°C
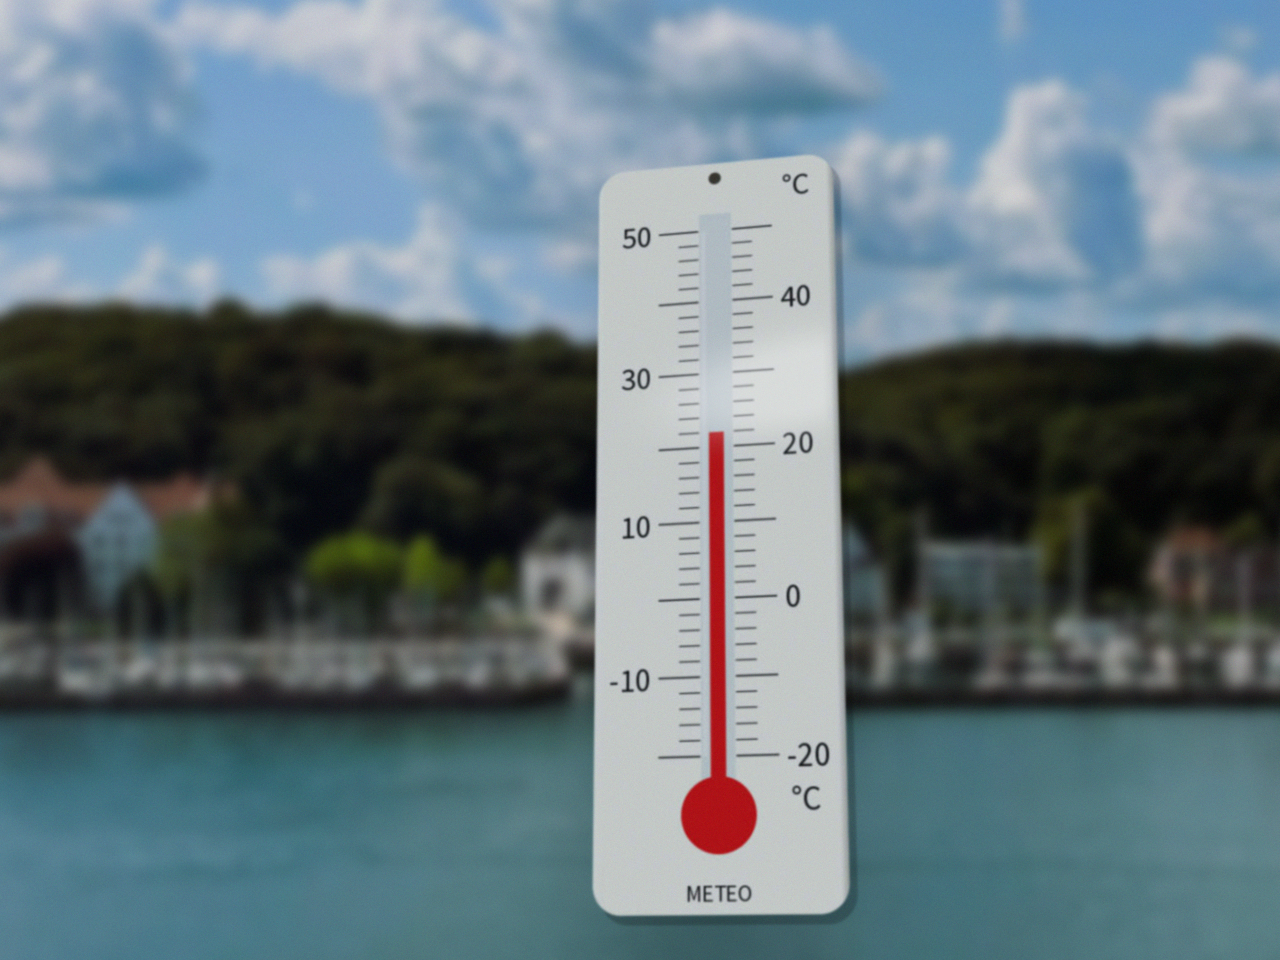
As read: value=22 unit=°C
